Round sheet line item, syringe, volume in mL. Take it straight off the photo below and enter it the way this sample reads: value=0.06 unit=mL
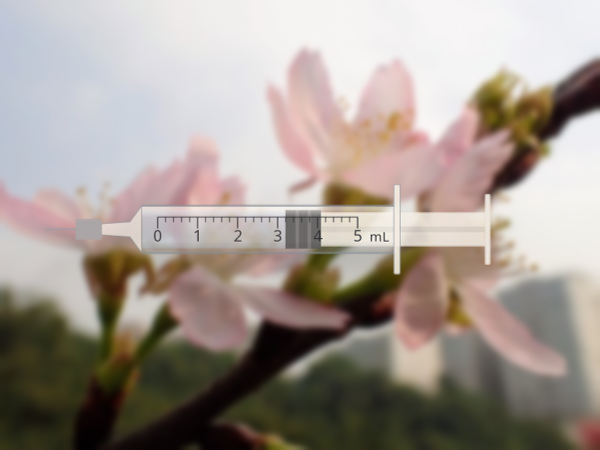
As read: value=3.2 unit=mL
